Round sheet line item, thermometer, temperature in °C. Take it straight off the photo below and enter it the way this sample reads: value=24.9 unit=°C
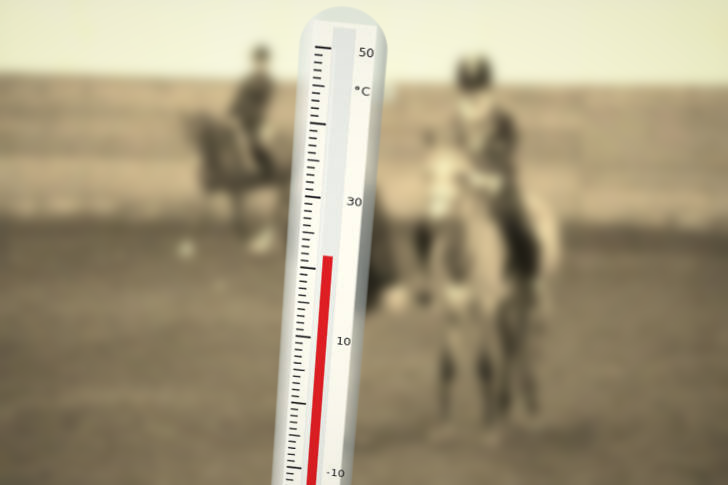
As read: value=22 unit=°C
